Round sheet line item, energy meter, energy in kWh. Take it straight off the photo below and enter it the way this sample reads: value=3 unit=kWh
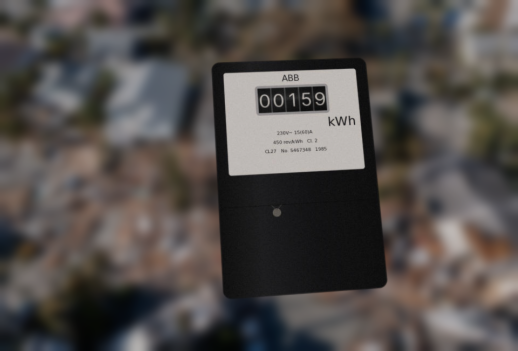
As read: value=159 unit=kWh
